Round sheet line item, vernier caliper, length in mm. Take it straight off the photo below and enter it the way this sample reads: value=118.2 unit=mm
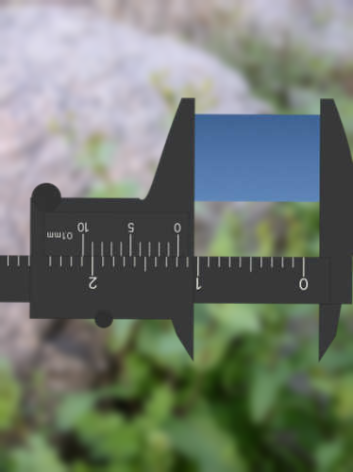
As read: value=11.9 unit=mm
